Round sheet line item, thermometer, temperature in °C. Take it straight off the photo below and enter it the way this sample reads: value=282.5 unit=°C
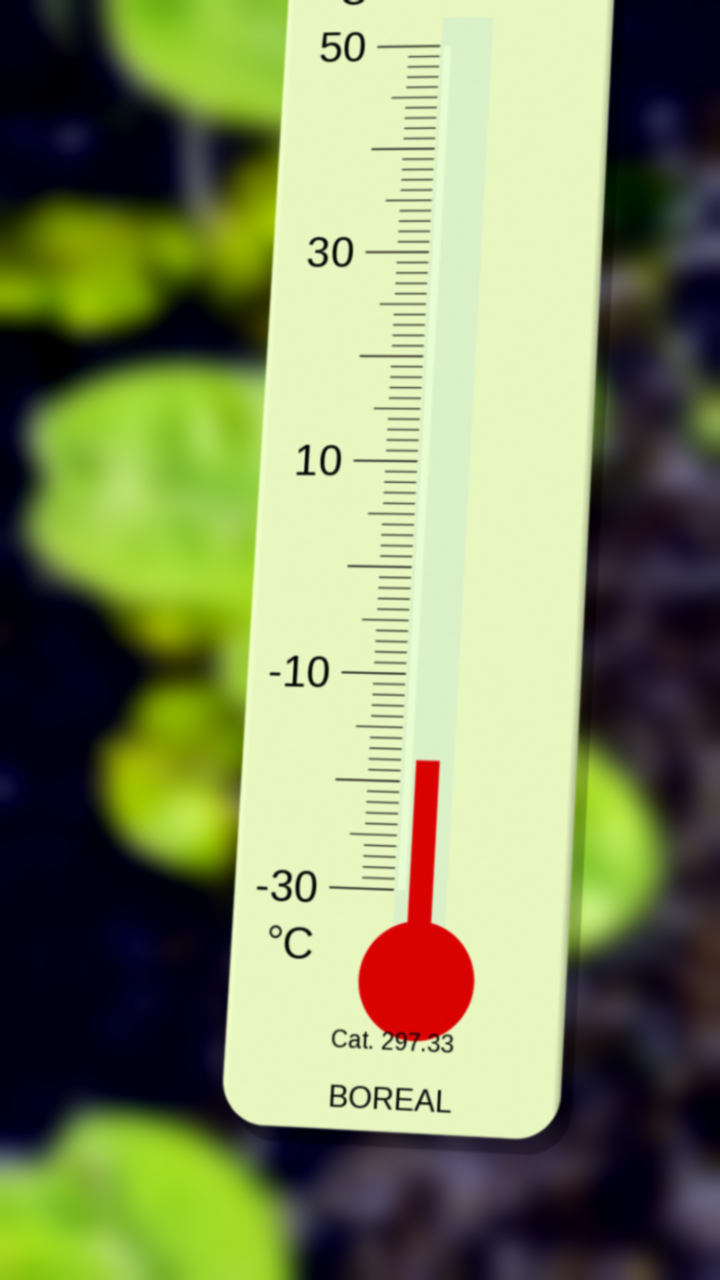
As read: value=-18 unit=°C
